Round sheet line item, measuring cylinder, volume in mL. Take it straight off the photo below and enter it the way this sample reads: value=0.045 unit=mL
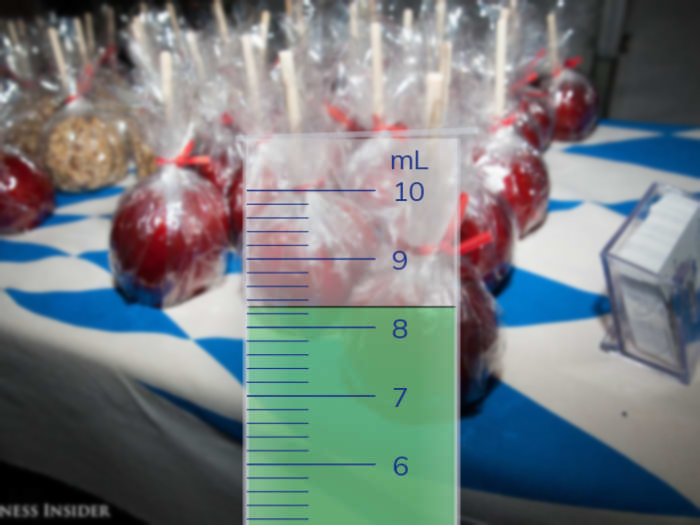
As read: value=8.3 unit=mL
